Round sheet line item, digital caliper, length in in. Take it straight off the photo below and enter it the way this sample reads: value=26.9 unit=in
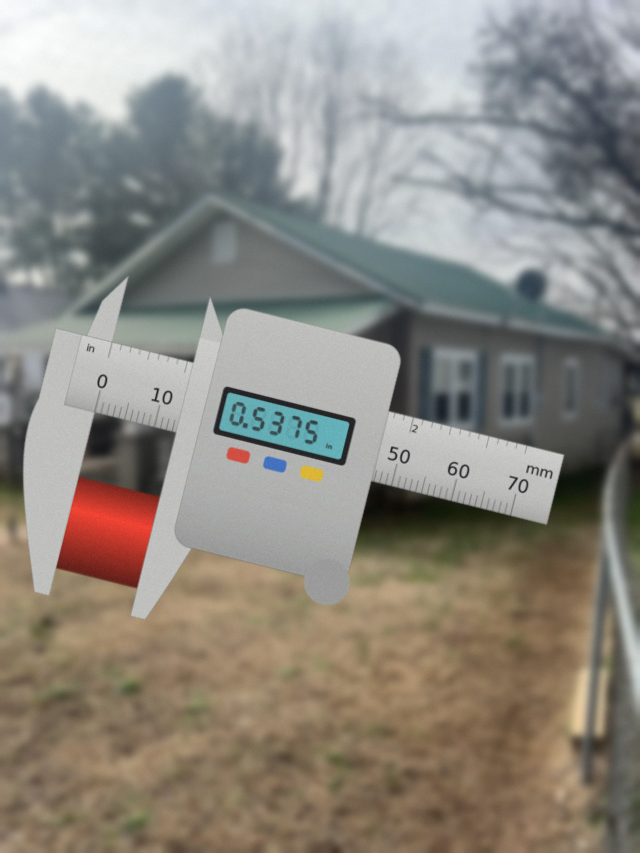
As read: value=0.5375 unit=in
